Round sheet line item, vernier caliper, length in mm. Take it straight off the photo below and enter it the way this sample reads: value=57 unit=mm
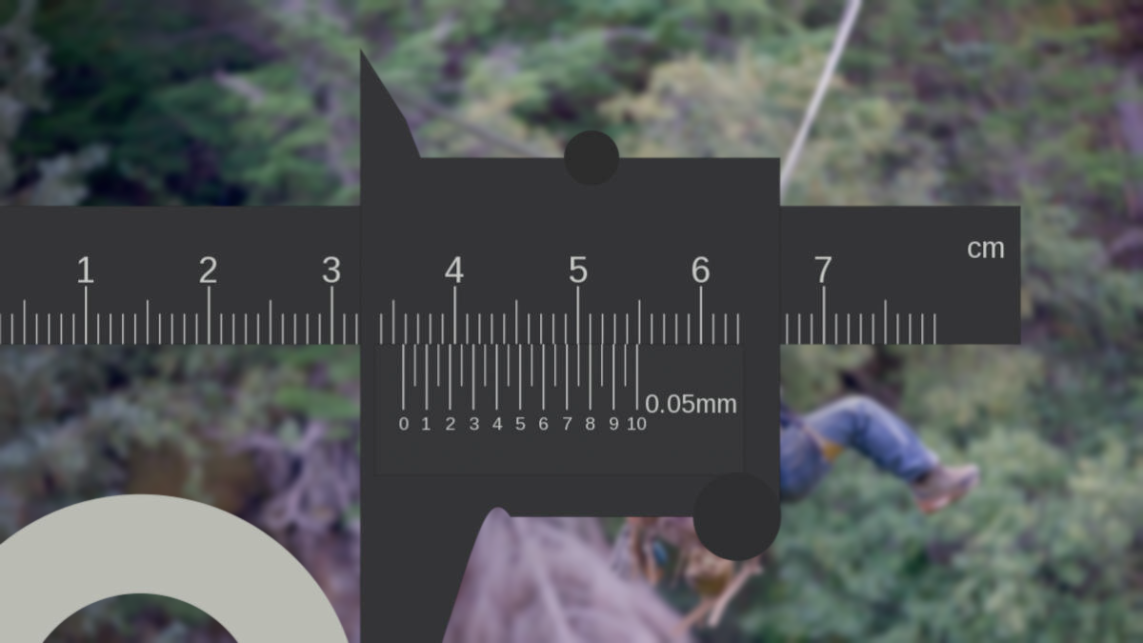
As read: value=35.8 unit=mm
